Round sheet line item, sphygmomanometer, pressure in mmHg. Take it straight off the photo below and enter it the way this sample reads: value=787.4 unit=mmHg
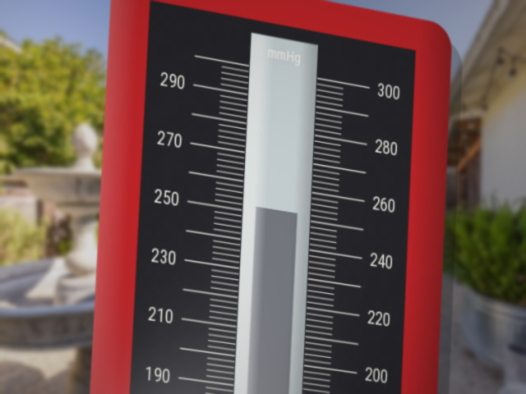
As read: value=252 unit=mmHg
